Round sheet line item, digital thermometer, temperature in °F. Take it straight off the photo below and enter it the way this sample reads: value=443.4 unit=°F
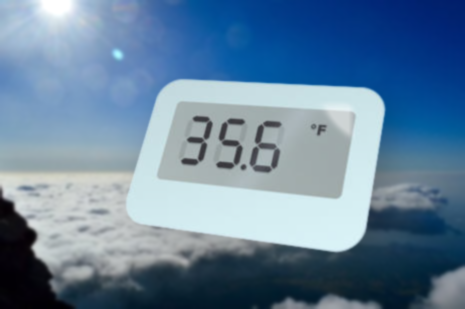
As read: value=35.6 unit=°F
